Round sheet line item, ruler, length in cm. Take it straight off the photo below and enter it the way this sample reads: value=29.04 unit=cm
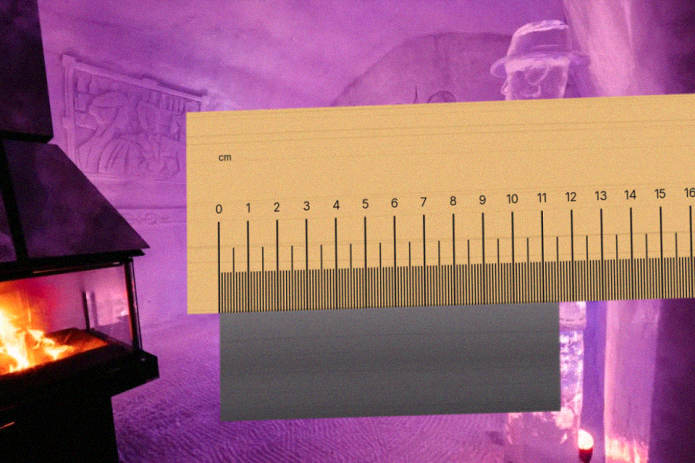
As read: value=11.5 unit=cm
